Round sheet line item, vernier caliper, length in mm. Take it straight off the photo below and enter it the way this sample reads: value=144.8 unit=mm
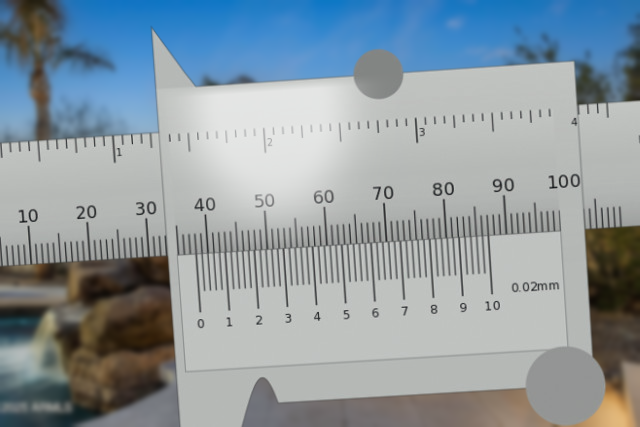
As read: value=38.0 unit=mm
